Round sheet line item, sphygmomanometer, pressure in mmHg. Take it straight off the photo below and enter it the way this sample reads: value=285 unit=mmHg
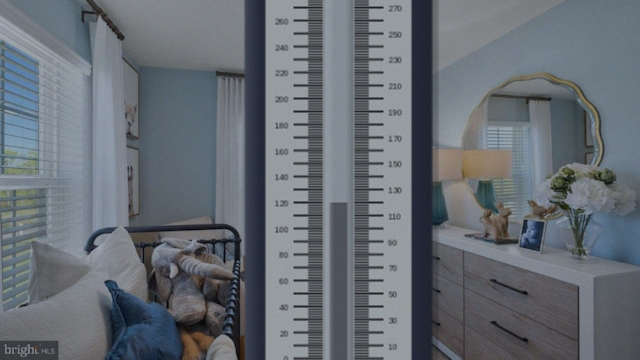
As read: value=120 unit=mmHg
